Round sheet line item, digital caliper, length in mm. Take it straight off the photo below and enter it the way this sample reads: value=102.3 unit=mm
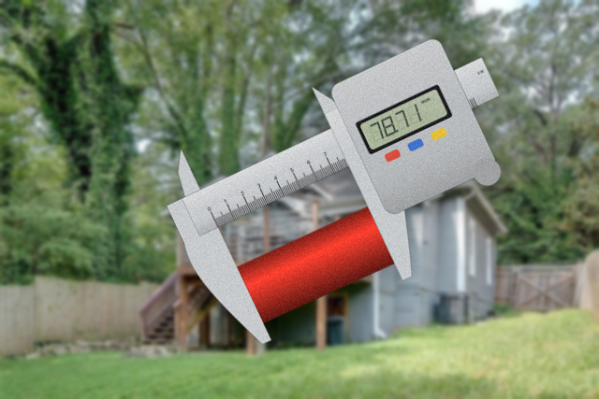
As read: value=78.71 unit=mm
